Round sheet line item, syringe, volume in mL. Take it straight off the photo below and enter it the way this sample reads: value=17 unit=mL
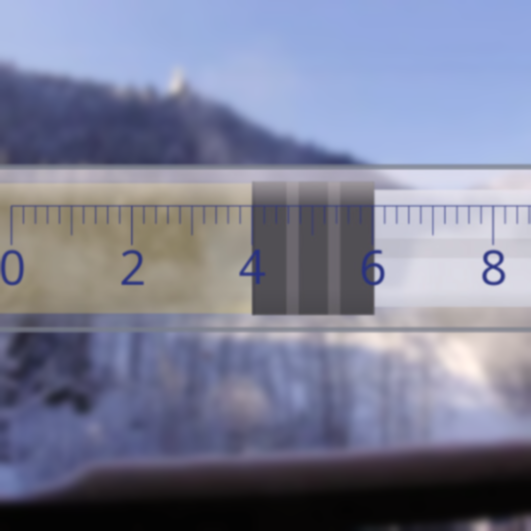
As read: value=4 unit=mL
